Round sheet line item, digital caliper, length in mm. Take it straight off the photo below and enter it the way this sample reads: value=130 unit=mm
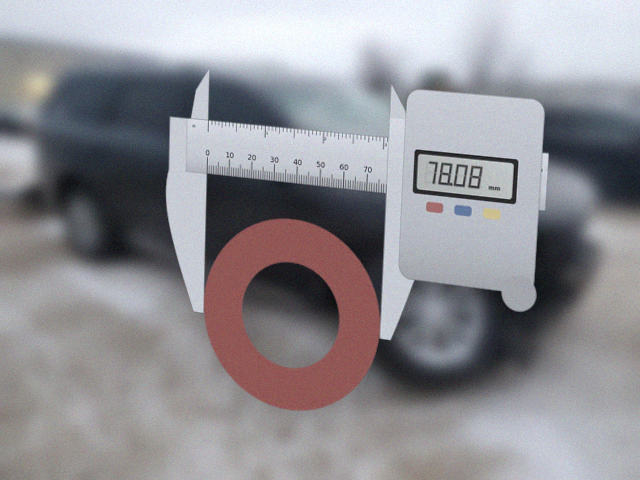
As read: value=78.08 unit=mm
